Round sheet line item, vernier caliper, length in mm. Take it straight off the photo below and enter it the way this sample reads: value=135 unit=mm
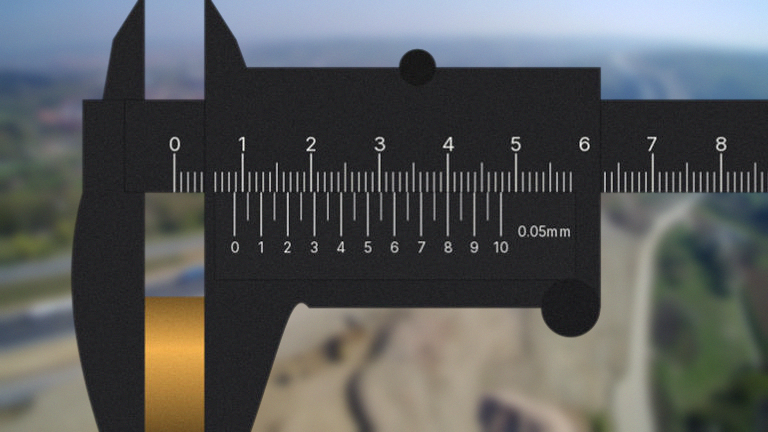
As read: value=8.8 unit=mm
